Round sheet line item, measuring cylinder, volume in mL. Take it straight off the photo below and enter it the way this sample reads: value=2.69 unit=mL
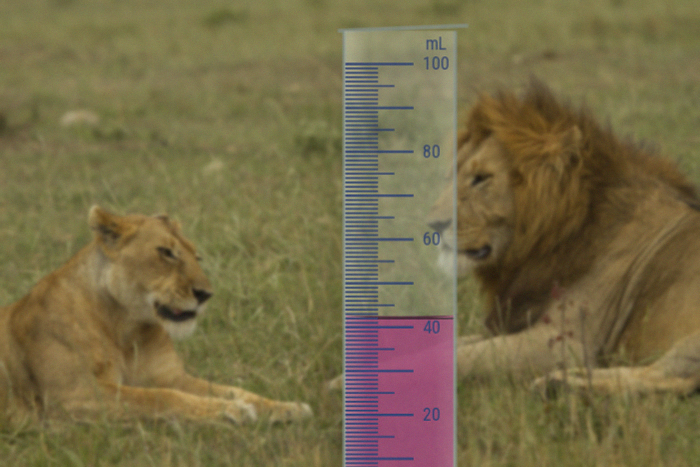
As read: value=42 unit=mL
